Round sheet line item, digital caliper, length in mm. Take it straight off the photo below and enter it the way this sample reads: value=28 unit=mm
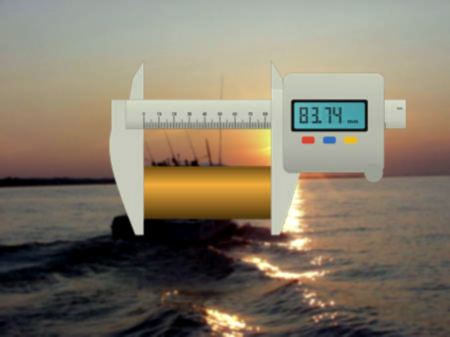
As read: value=83.74 unit=mm
